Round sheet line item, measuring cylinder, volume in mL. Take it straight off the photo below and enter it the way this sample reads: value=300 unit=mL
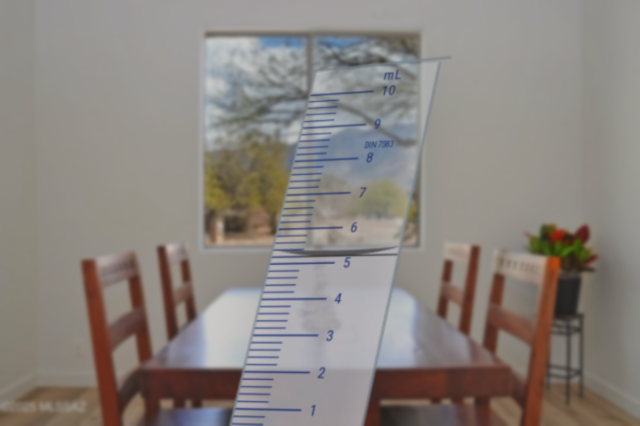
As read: value=5.2 unit=mL
